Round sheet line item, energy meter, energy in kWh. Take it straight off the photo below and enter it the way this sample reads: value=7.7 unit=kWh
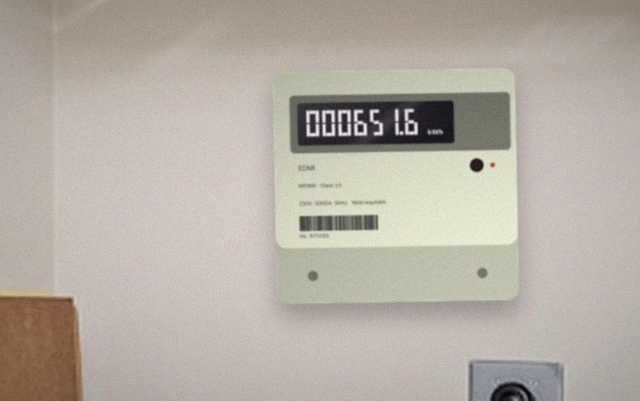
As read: value=651.6 unit=kWh
